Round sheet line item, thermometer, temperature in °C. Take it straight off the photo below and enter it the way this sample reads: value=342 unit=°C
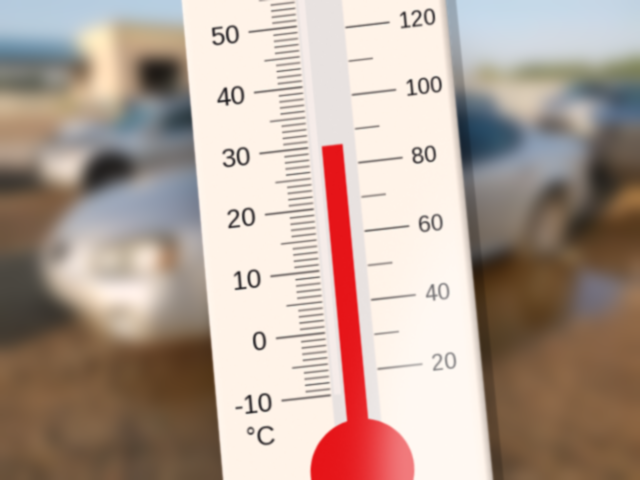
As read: value=30 unit=°C
